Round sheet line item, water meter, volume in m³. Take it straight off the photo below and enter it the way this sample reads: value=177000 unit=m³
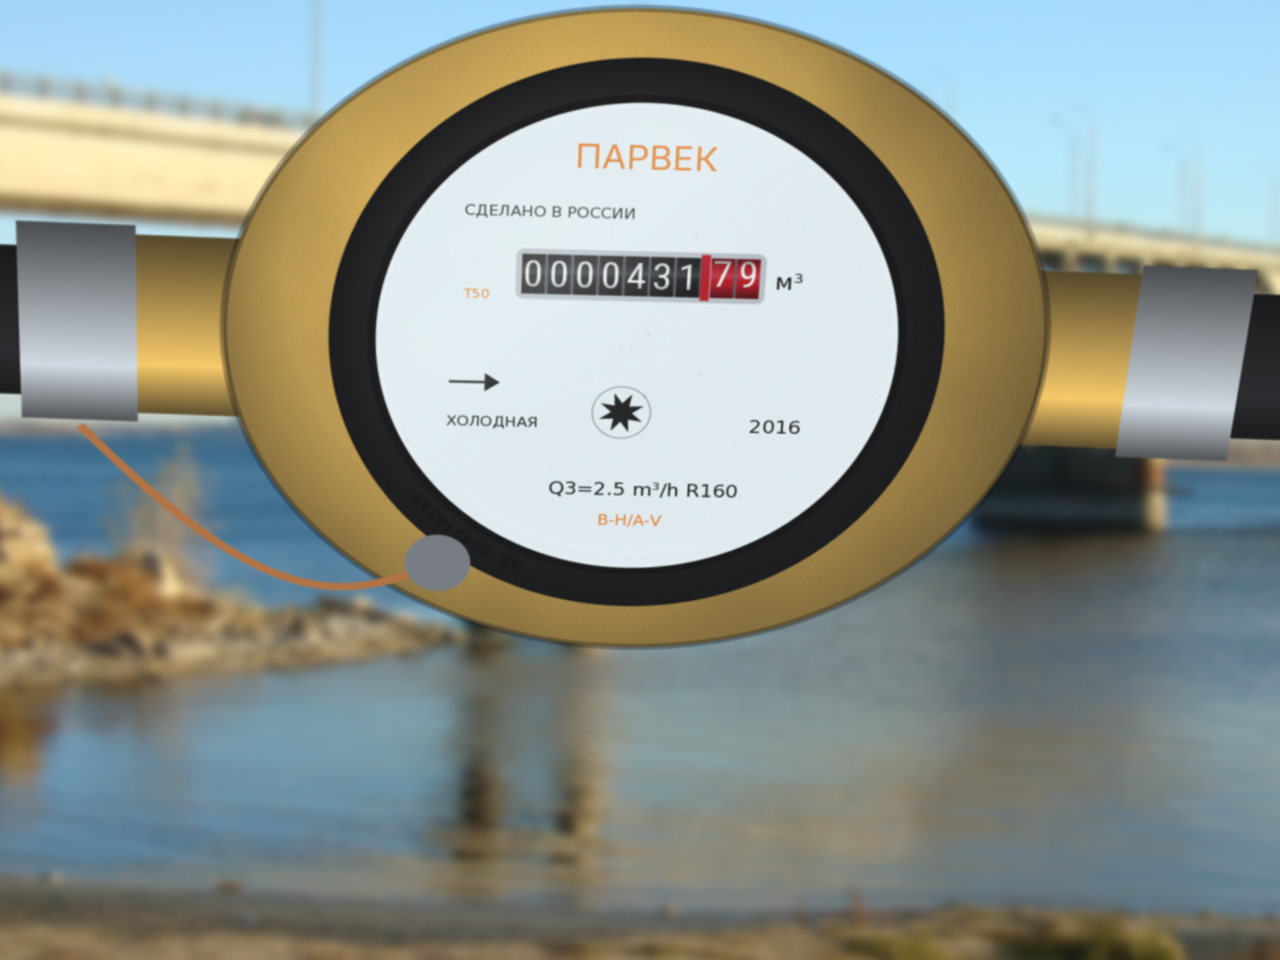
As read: value=431.79 unit=m³
